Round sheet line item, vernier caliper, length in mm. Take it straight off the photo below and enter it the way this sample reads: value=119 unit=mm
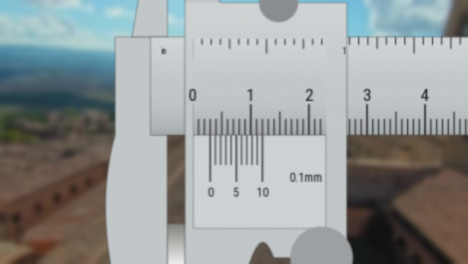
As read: value=3.0 unit=mm
